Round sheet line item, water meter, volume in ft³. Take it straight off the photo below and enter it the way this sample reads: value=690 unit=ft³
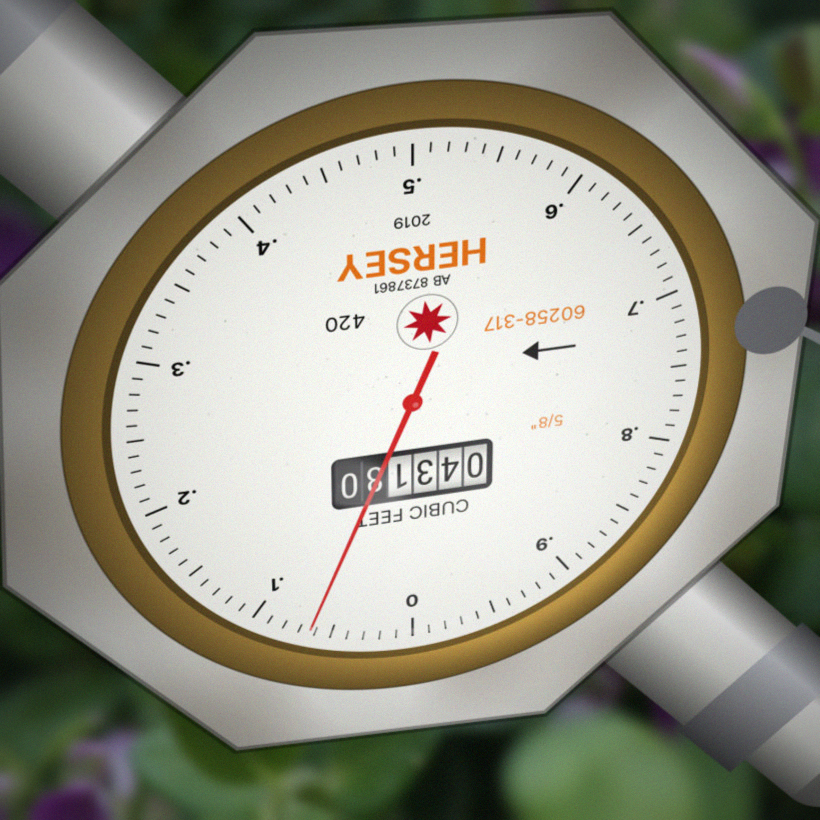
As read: value=43180.06 unit=ft³
